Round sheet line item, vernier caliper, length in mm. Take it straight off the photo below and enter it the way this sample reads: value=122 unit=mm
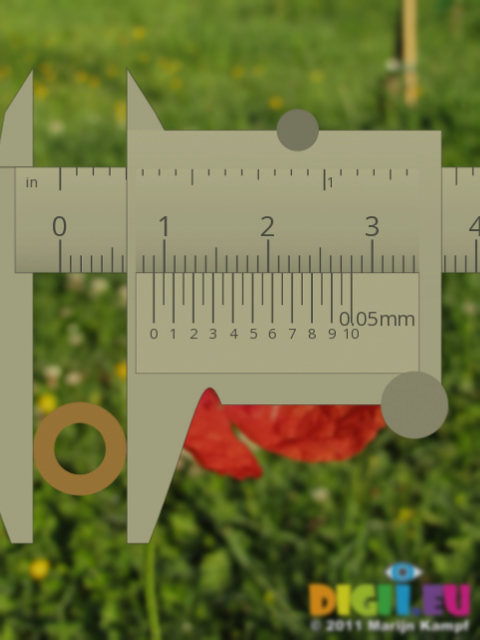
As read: value=9.0 unit=mm
